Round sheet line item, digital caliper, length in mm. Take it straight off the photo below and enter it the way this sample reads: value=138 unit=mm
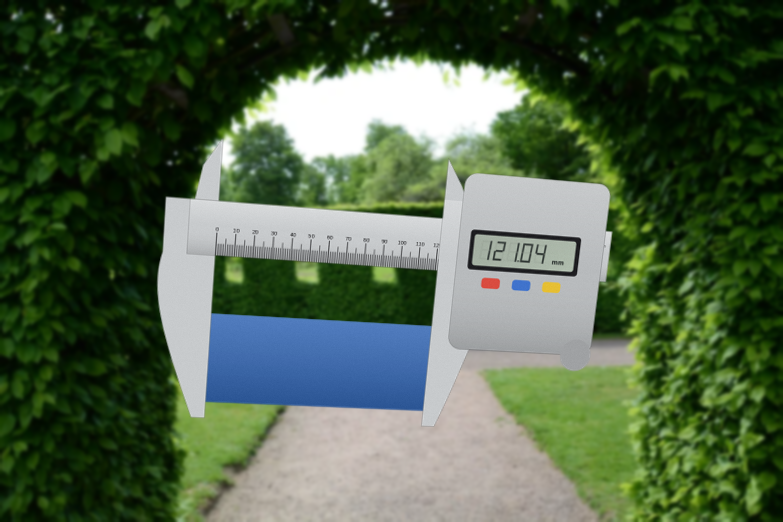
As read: value=121.04 unit=mm
